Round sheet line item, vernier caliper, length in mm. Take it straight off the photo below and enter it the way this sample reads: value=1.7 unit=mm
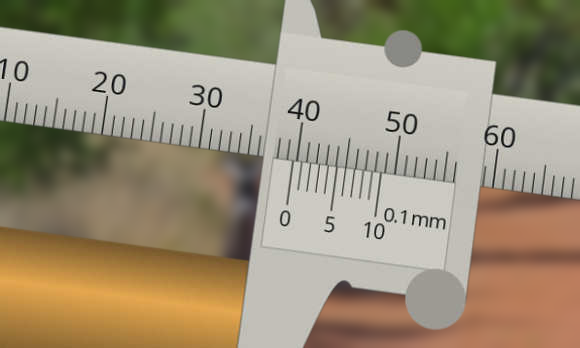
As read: value=39.6 unit=mm
